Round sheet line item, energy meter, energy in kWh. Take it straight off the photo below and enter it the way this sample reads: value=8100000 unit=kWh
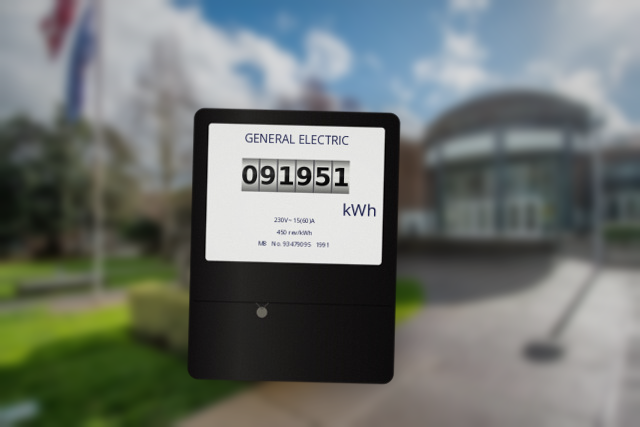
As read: value=91951 unit=kWh
